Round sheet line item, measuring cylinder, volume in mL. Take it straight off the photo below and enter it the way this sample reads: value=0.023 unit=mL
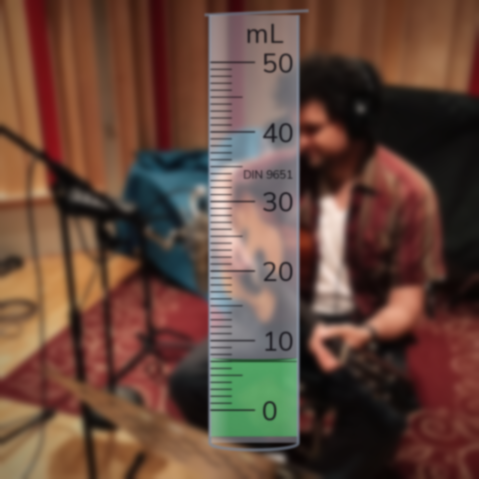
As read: value=7 unit=mL
